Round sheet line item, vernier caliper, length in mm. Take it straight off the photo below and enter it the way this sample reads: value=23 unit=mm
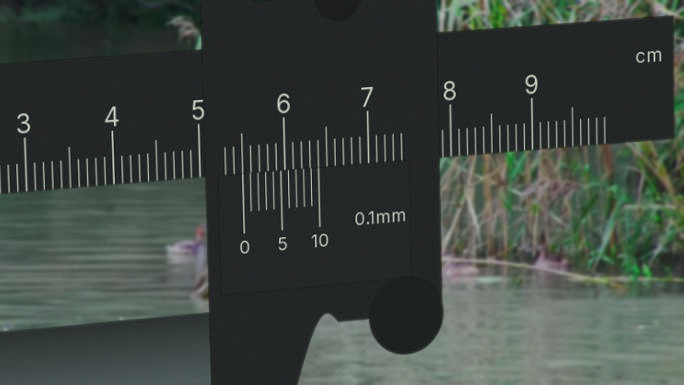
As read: value=55.0 unit=mm
